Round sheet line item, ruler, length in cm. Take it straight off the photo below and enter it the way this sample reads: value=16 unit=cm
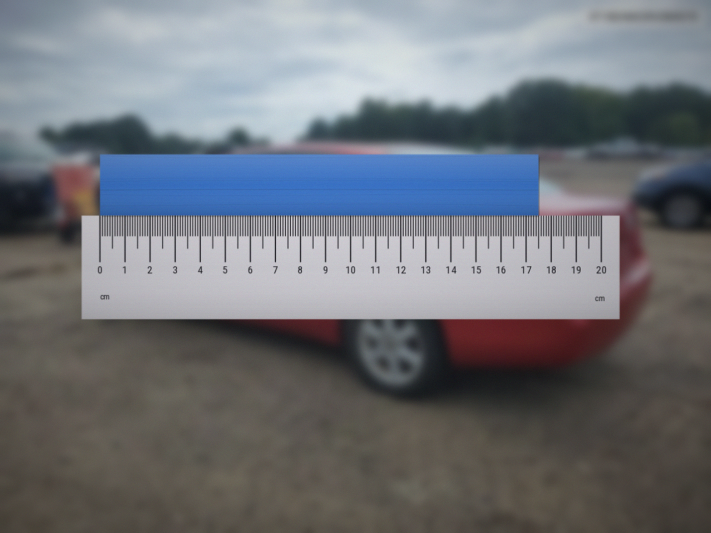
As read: value=17.5 unit=cm
